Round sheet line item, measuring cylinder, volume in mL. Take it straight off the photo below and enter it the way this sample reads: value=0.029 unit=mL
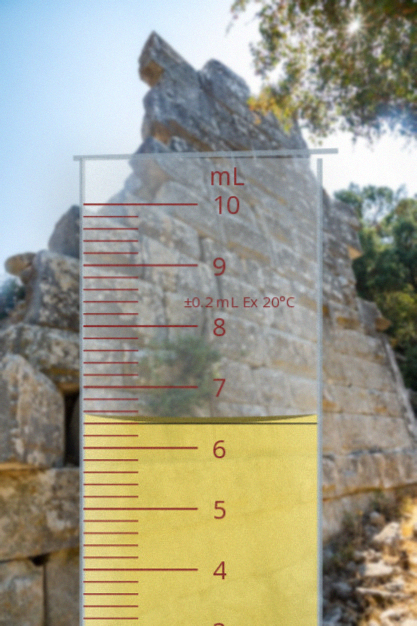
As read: value=6.4 unit=mL
